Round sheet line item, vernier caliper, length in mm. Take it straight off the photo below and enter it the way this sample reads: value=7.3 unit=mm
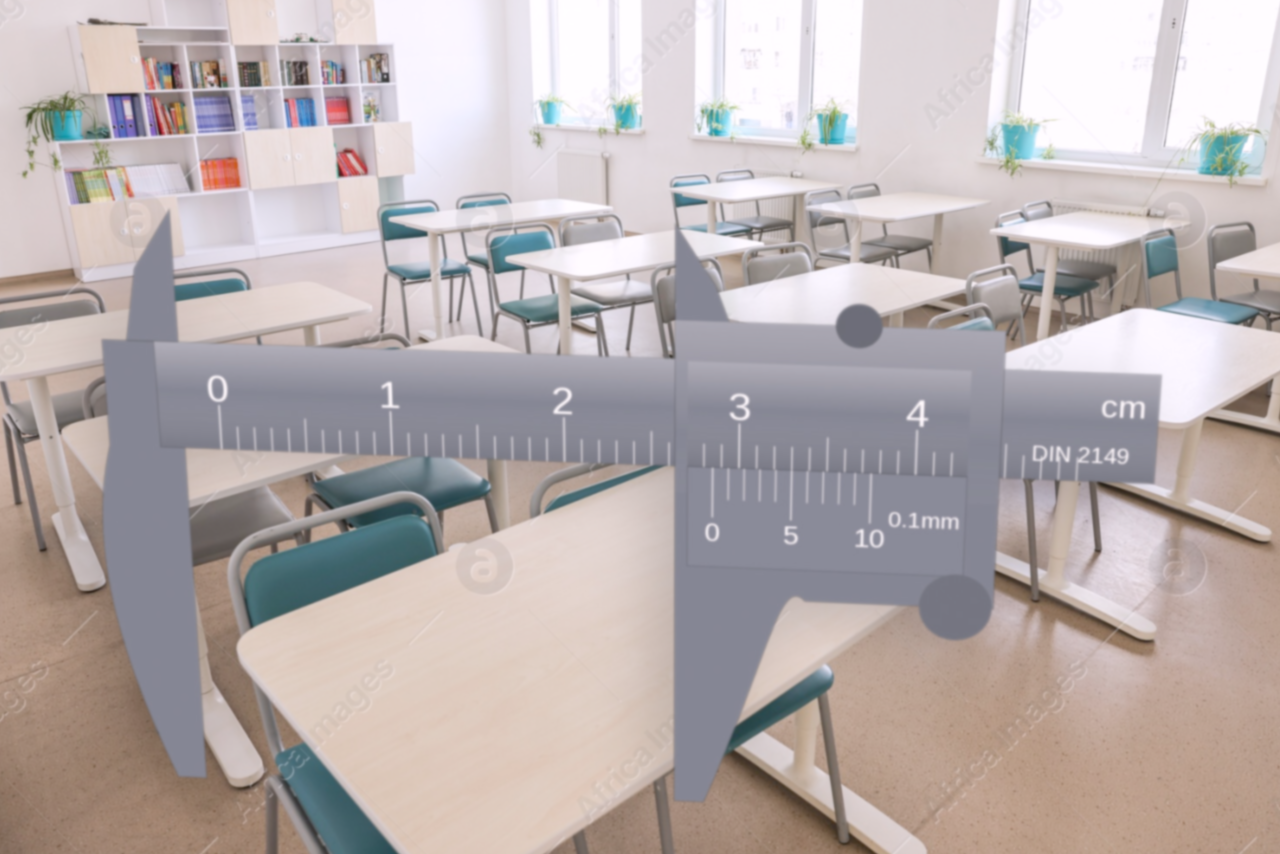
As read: value=28.5 unit=mm
